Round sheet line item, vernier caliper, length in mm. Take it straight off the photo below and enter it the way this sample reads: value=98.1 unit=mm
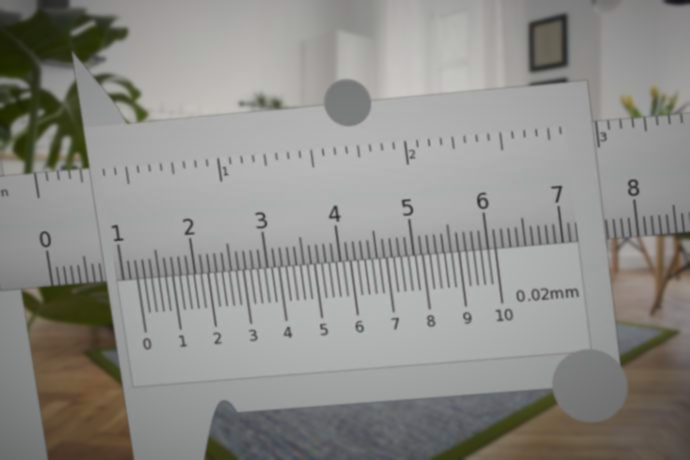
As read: value=12.0 unit=mm
